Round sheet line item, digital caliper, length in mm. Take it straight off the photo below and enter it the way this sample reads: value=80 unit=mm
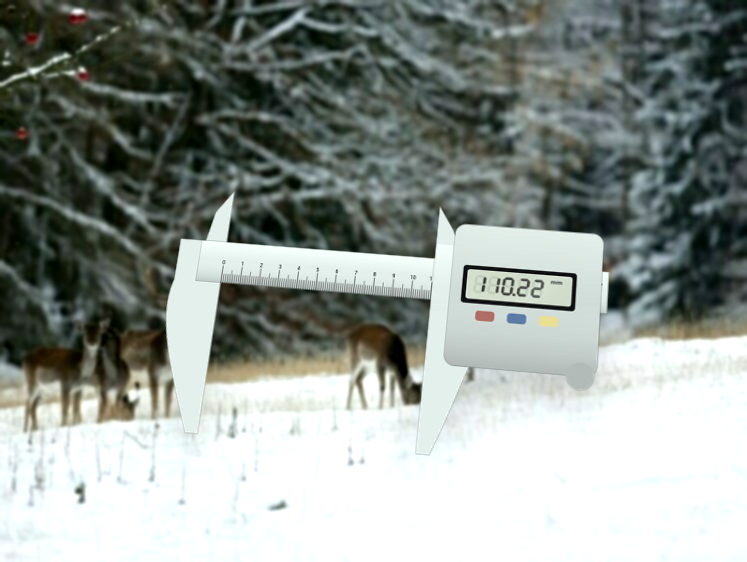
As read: value=110.22 unit=mm
